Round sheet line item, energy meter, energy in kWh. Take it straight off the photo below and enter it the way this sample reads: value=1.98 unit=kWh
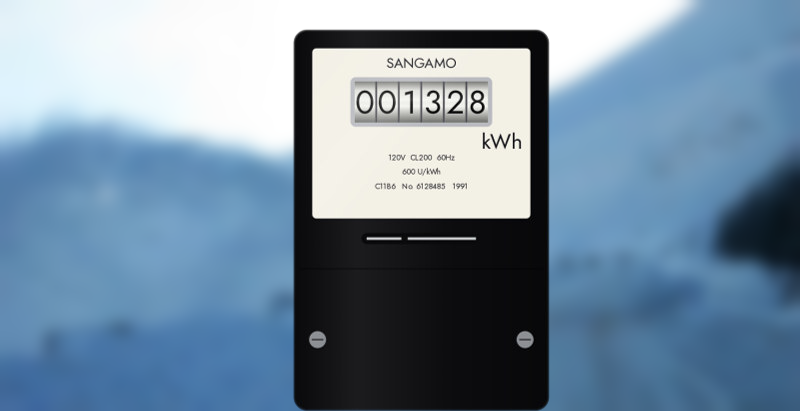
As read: value=1328 unit=kWh
